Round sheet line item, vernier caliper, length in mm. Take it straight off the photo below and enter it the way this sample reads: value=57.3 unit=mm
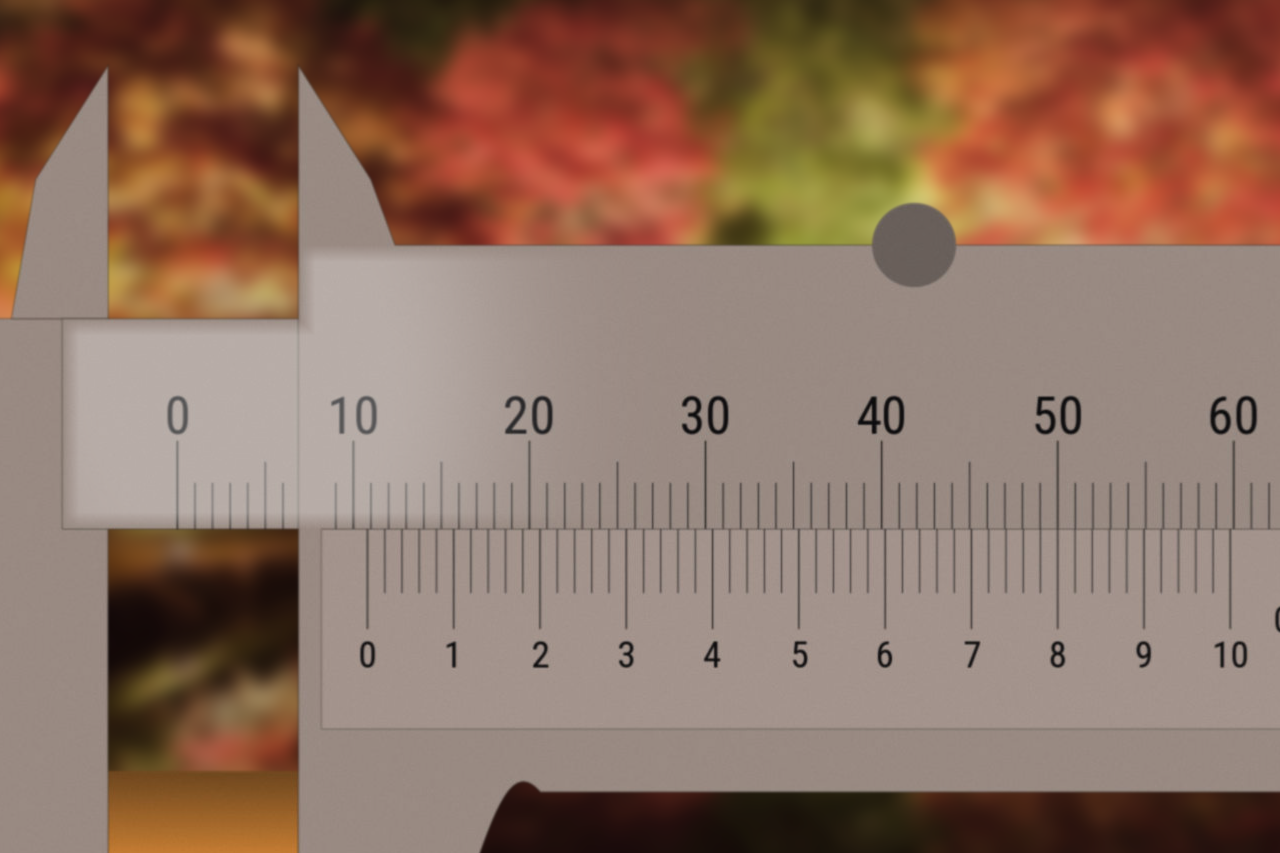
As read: value=10.8 unit=mm
